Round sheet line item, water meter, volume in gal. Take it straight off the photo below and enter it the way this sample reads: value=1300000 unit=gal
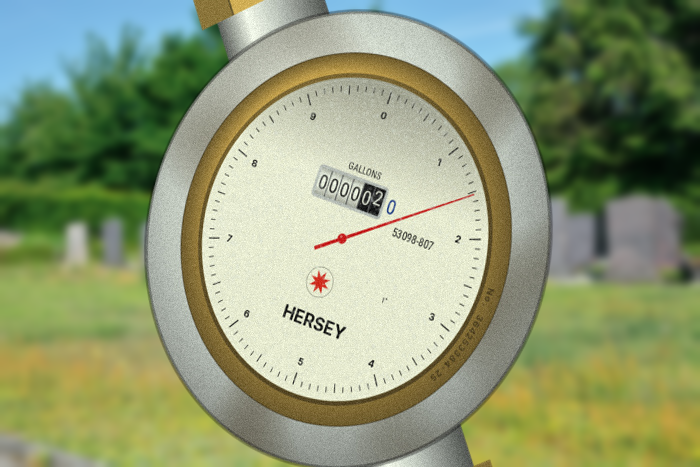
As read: value=21.5 unit=gal
